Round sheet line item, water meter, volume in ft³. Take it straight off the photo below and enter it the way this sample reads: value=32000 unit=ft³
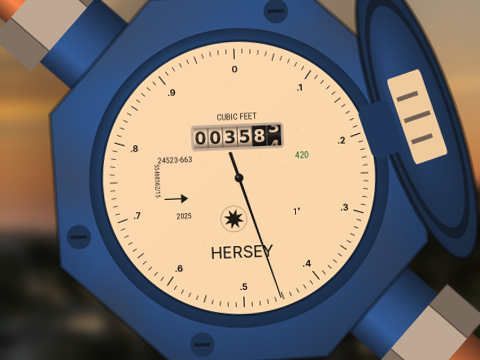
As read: value=3583.45 unit=ft³
